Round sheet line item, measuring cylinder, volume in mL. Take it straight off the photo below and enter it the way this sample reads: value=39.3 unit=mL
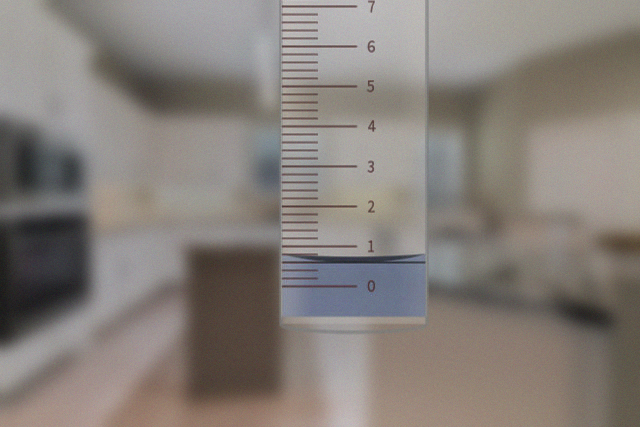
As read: value=0.6 unit=mL
